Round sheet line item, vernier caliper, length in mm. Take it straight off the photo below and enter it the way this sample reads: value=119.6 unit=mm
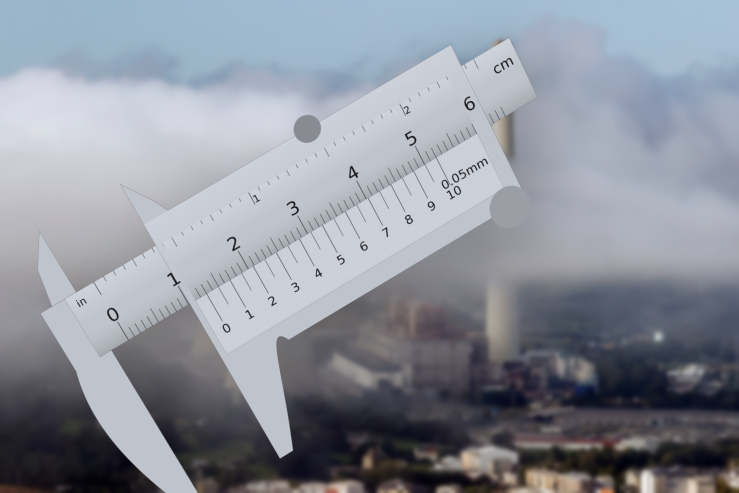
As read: value=13.0 unit=mm
